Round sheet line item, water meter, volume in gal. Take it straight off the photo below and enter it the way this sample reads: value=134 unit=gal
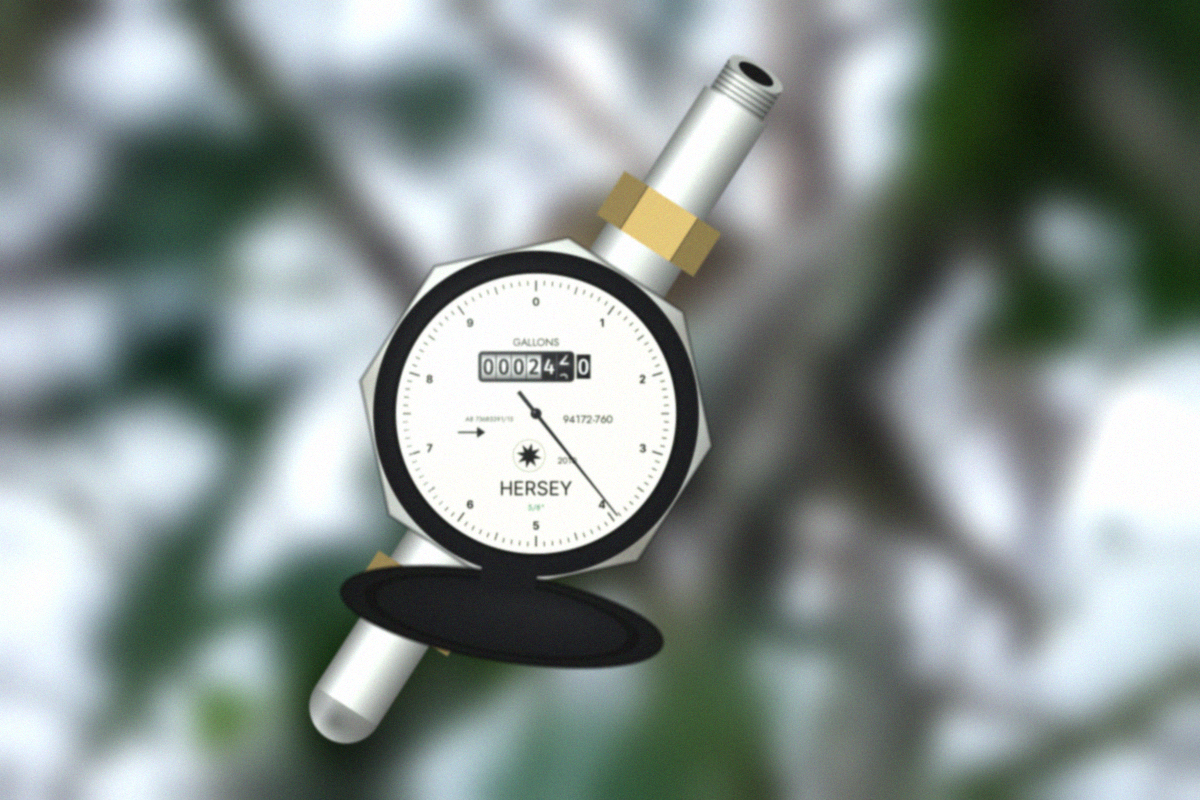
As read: value=2423.9 unit=gal
